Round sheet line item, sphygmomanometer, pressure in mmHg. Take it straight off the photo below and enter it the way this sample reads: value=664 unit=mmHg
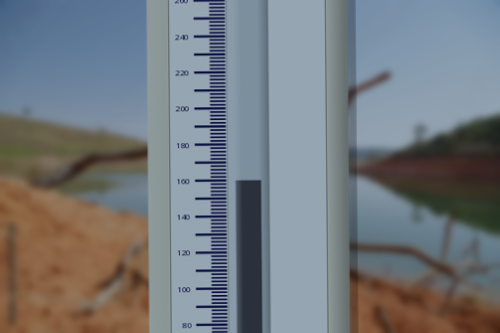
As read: value=160 unit=mmHg
